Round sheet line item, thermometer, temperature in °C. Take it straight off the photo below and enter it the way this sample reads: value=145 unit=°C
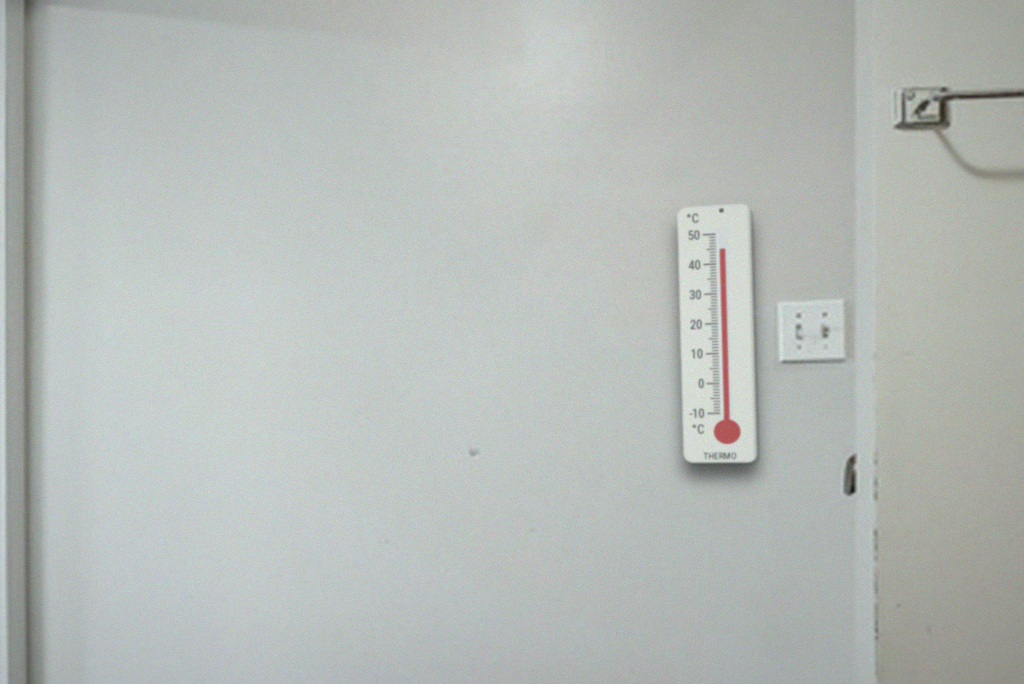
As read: value=45 unit=°C
